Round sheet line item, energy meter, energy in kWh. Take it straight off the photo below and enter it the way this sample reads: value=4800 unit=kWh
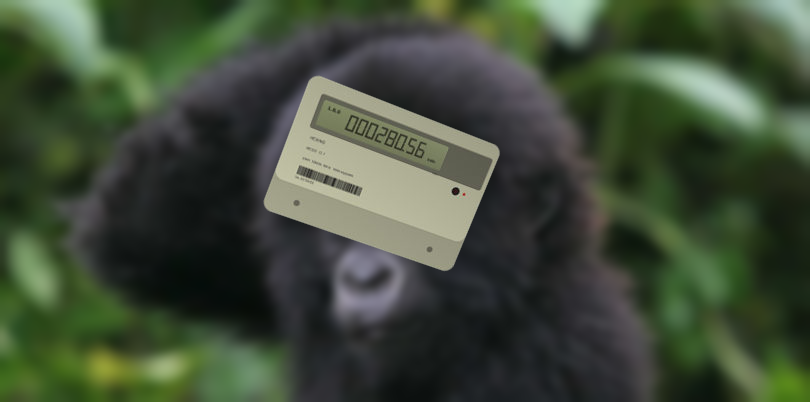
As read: value=280.56 unit=kWh
